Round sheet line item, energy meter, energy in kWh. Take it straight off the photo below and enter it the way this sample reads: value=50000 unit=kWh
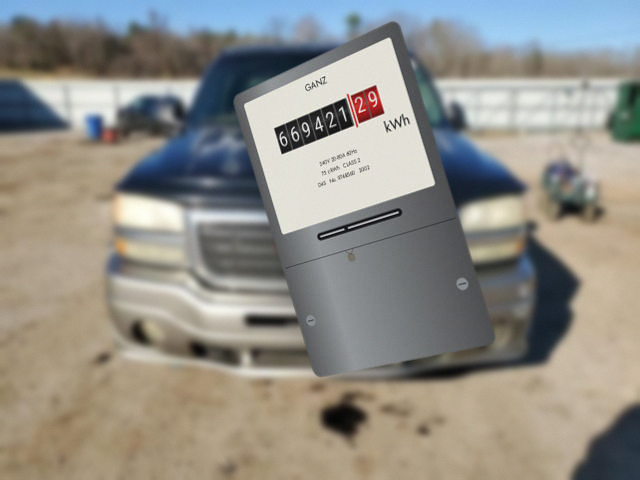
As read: value=669421.29 unit=kWh
